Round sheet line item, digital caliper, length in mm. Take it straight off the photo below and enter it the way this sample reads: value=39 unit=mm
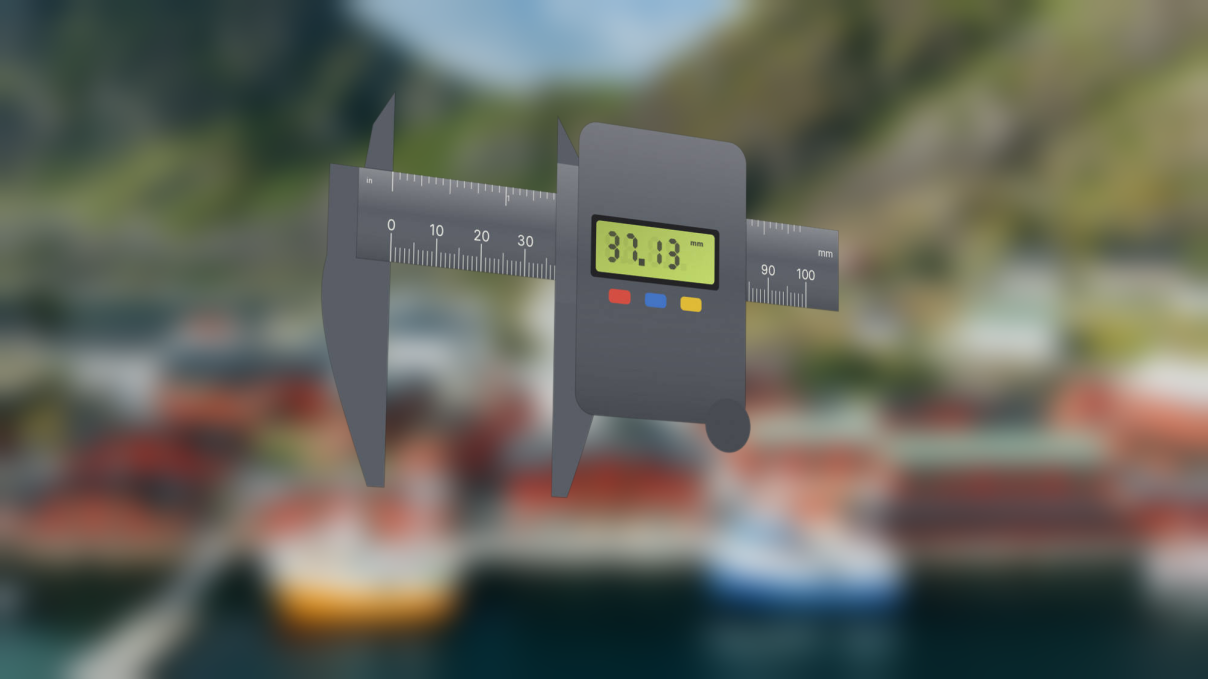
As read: value=37.13 unit=mm
